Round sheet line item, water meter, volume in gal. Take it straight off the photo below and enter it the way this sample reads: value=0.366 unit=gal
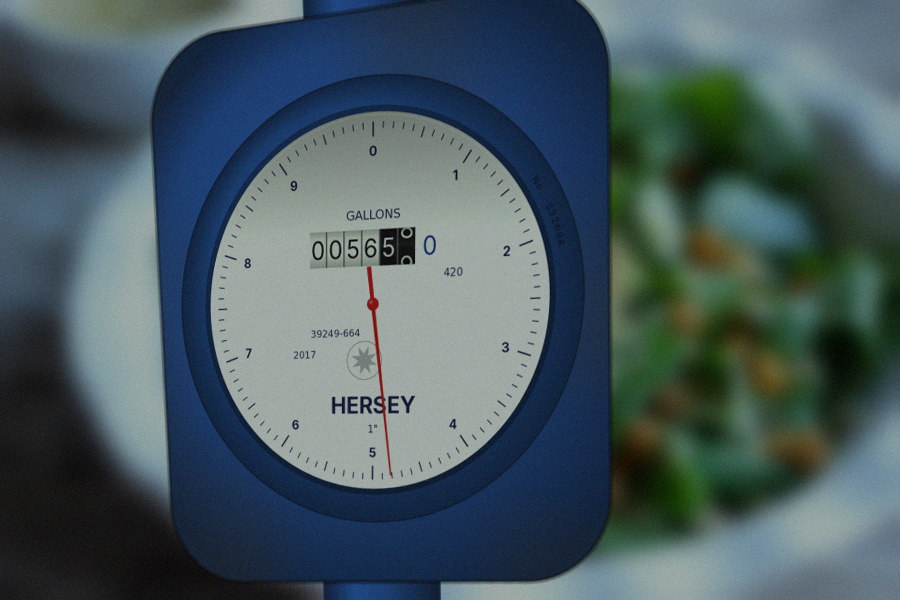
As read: value=56584.8 unit=gal
